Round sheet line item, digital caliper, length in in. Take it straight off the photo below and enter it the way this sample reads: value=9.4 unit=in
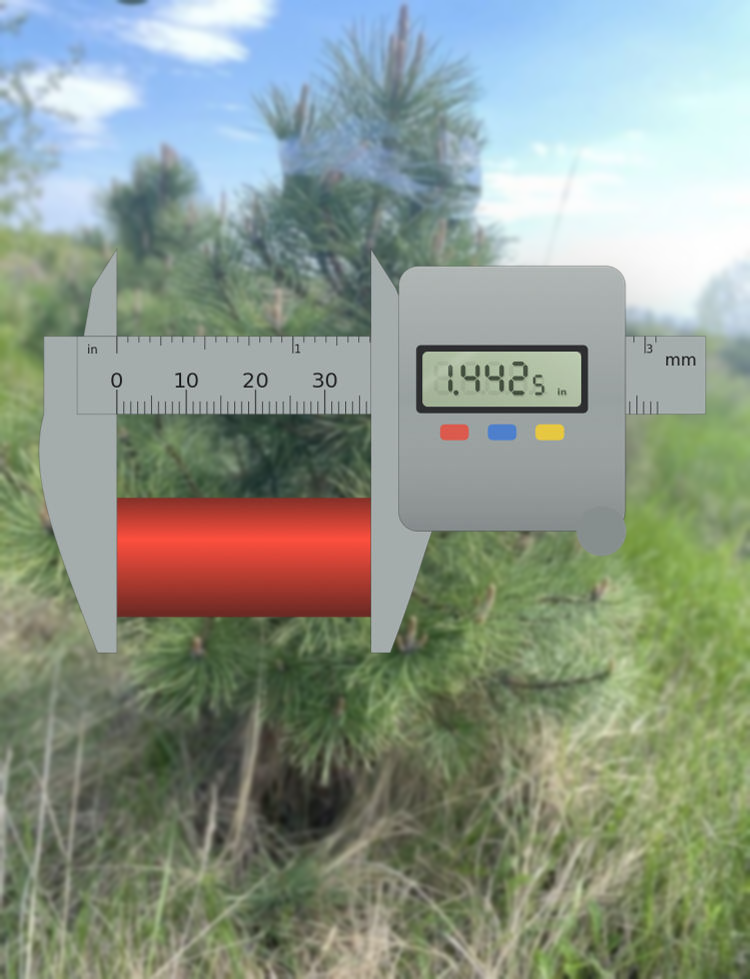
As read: value=1.4425 unit=in
